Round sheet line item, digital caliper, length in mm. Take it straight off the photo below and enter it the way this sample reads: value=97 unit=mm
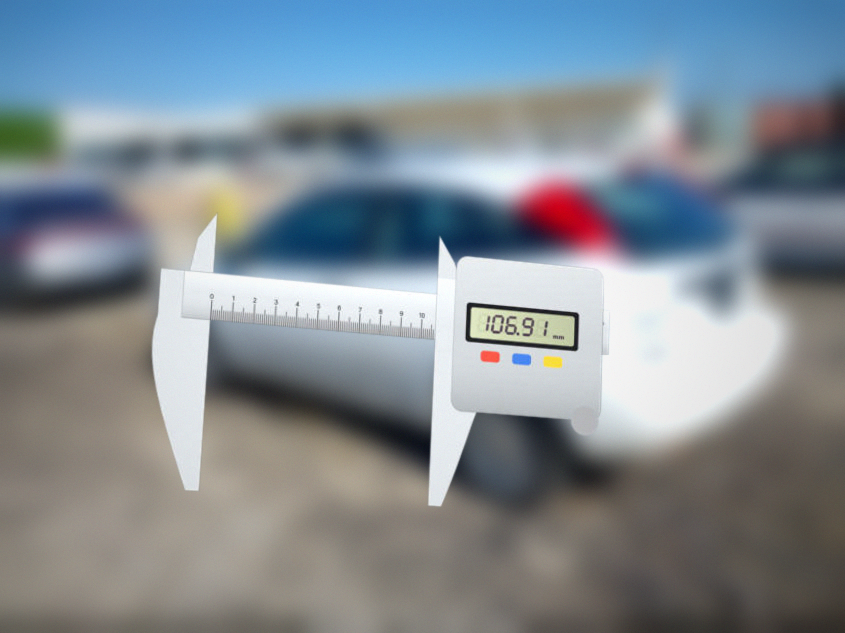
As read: value=106.91 unit=mm
